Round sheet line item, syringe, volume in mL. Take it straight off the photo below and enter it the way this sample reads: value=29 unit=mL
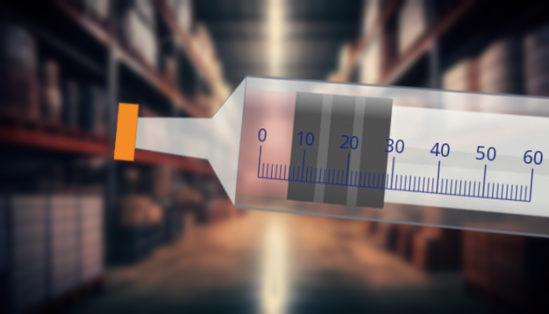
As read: value=7 unit=mL
